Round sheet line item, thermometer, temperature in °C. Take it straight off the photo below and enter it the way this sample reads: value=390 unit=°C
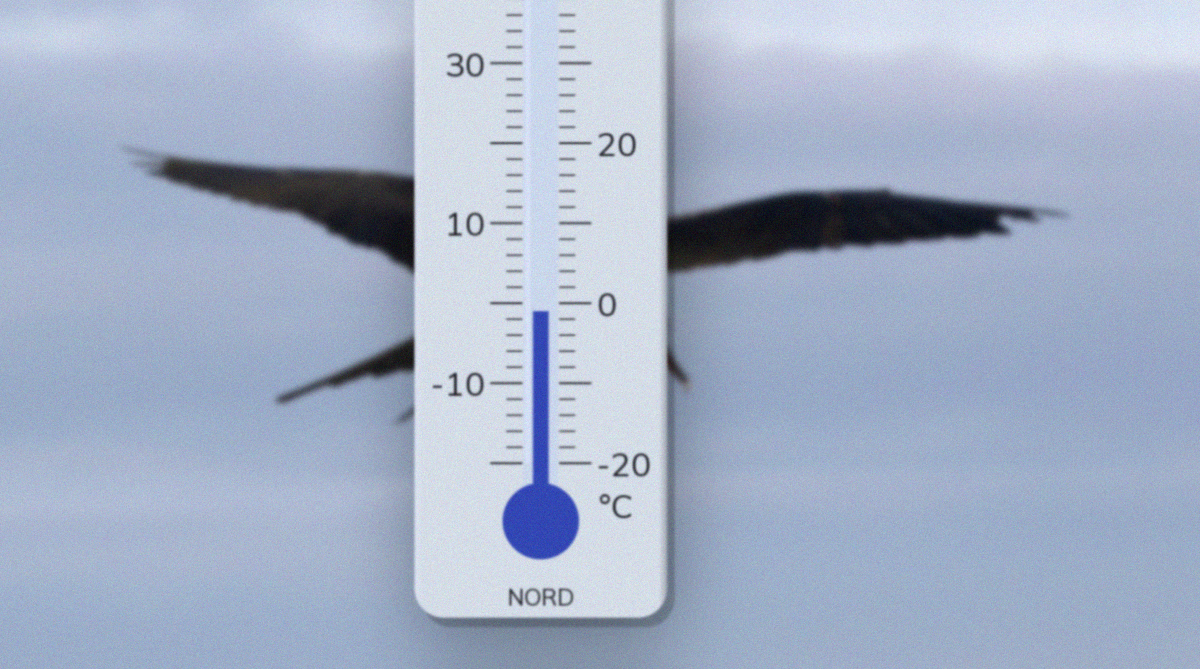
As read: value=-1 unit=°C
